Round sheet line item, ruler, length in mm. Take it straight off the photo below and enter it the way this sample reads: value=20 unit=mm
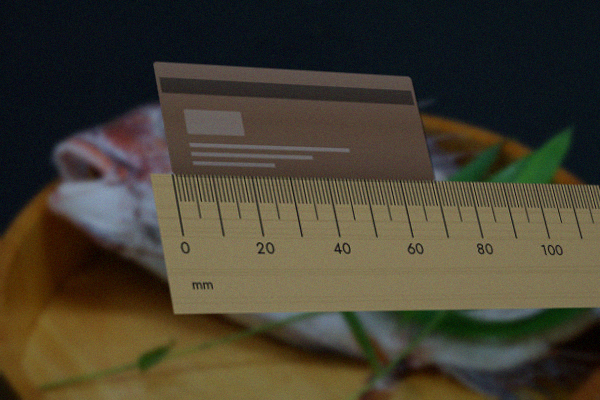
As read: value=70 unit=mm
